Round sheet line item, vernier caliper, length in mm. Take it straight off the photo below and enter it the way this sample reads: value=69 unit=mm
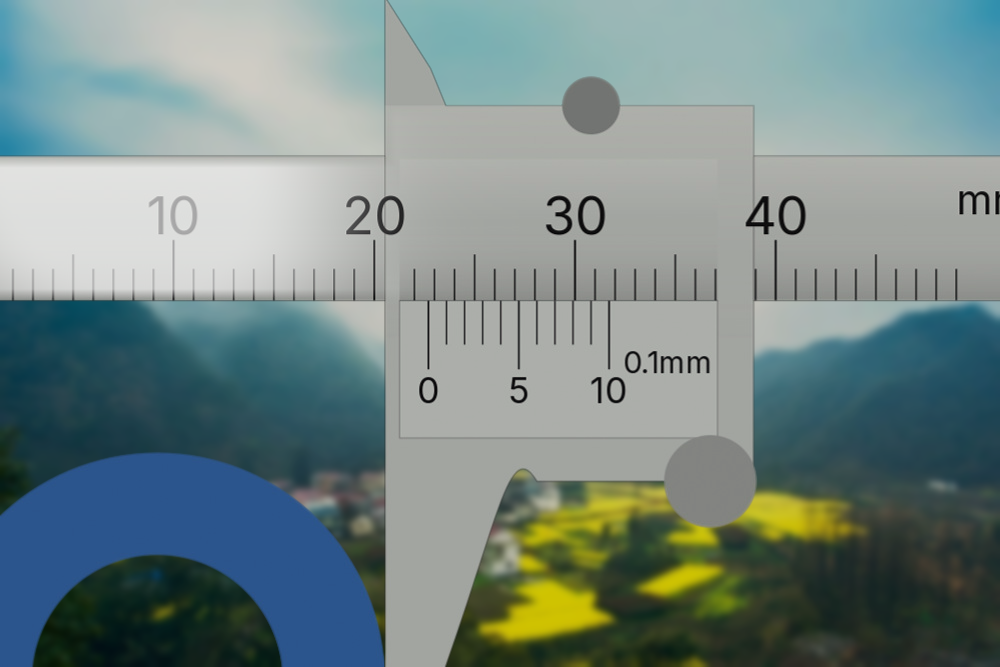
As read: value=22.7 unit=mm
